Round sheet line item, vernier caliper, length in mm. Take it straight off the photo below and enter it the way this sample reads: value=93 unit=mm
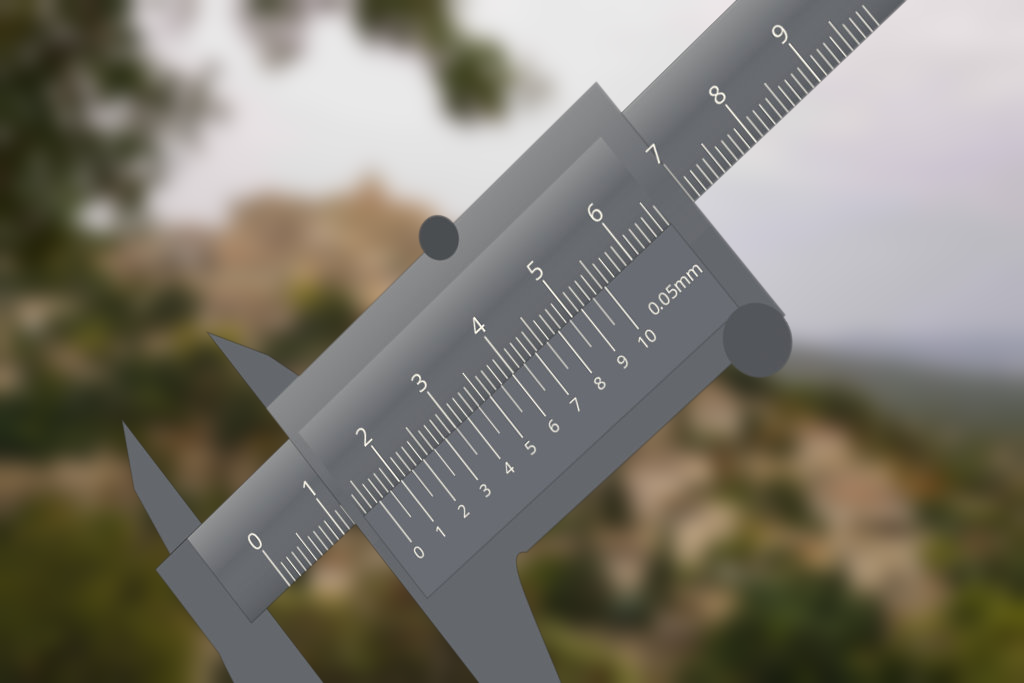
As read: value=16.4 unit=mm
